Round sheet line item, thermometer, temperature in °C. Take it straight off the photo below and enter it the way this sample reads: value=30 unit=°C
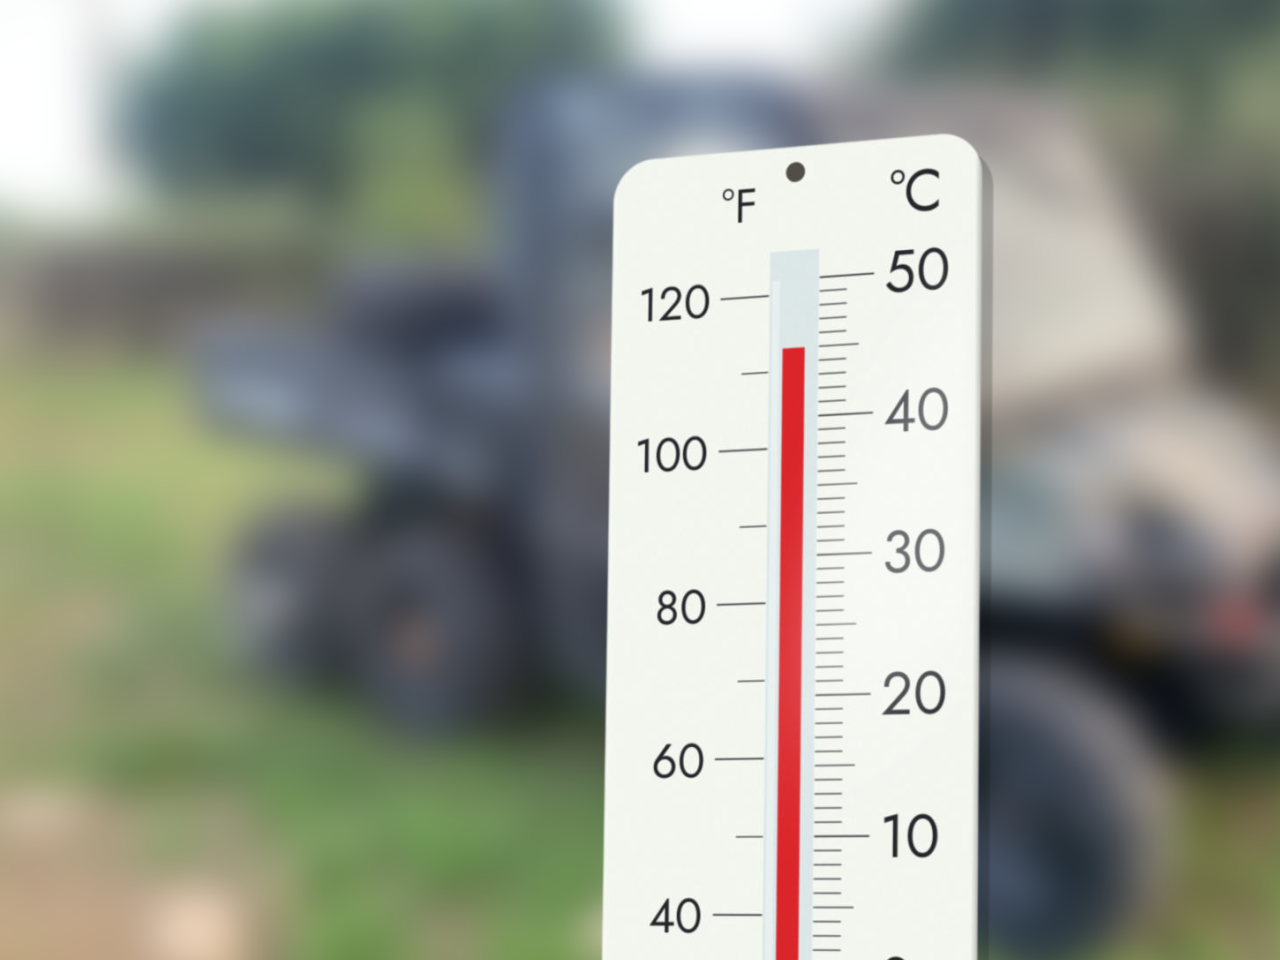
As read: value=45 unit=°C
